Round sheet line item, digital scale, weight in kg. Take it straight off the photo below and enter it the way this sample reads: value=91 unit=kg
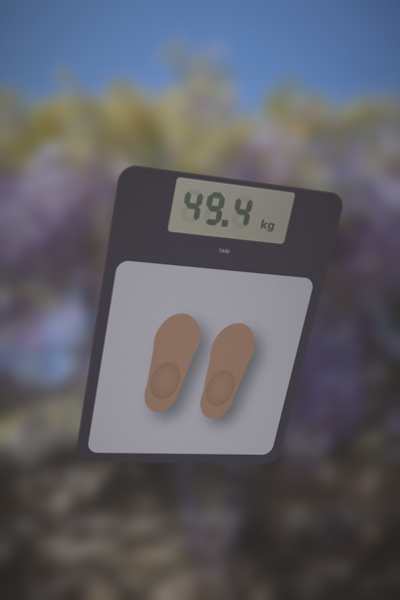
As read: value=49.4 unit=kg
